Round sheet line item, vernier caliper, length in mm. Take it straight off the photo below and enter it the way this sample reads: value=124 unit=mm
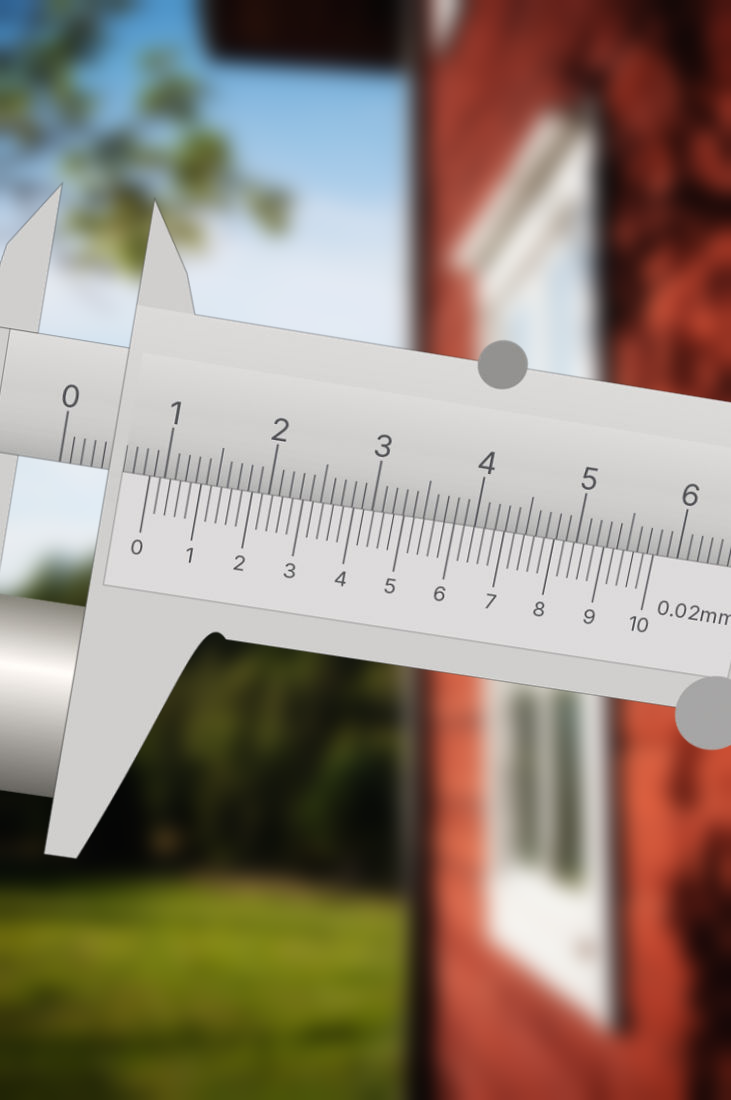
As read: value=8.6 unit=mm
